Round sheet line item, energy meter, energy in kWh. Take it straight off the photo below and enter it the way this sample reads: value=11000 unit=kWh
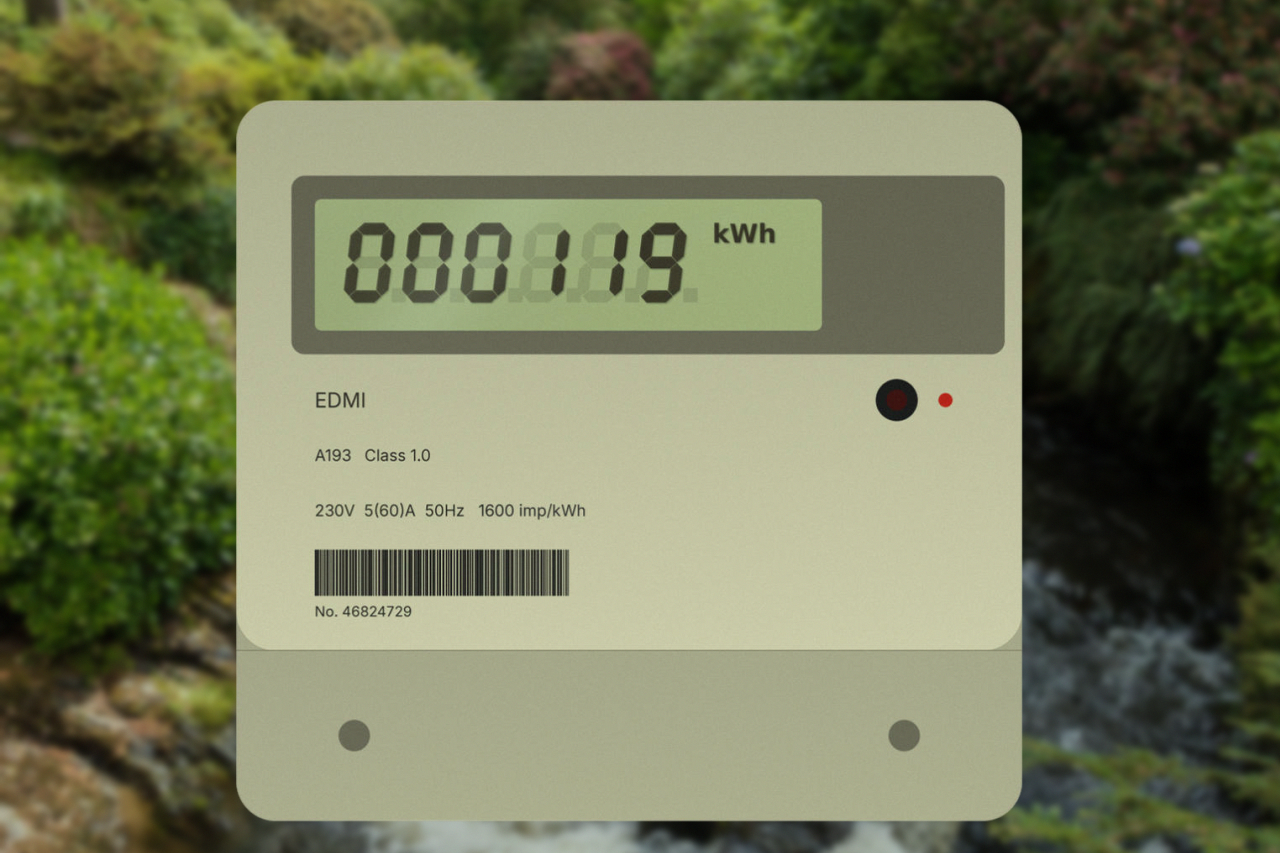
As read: value=119 unit=kWh
